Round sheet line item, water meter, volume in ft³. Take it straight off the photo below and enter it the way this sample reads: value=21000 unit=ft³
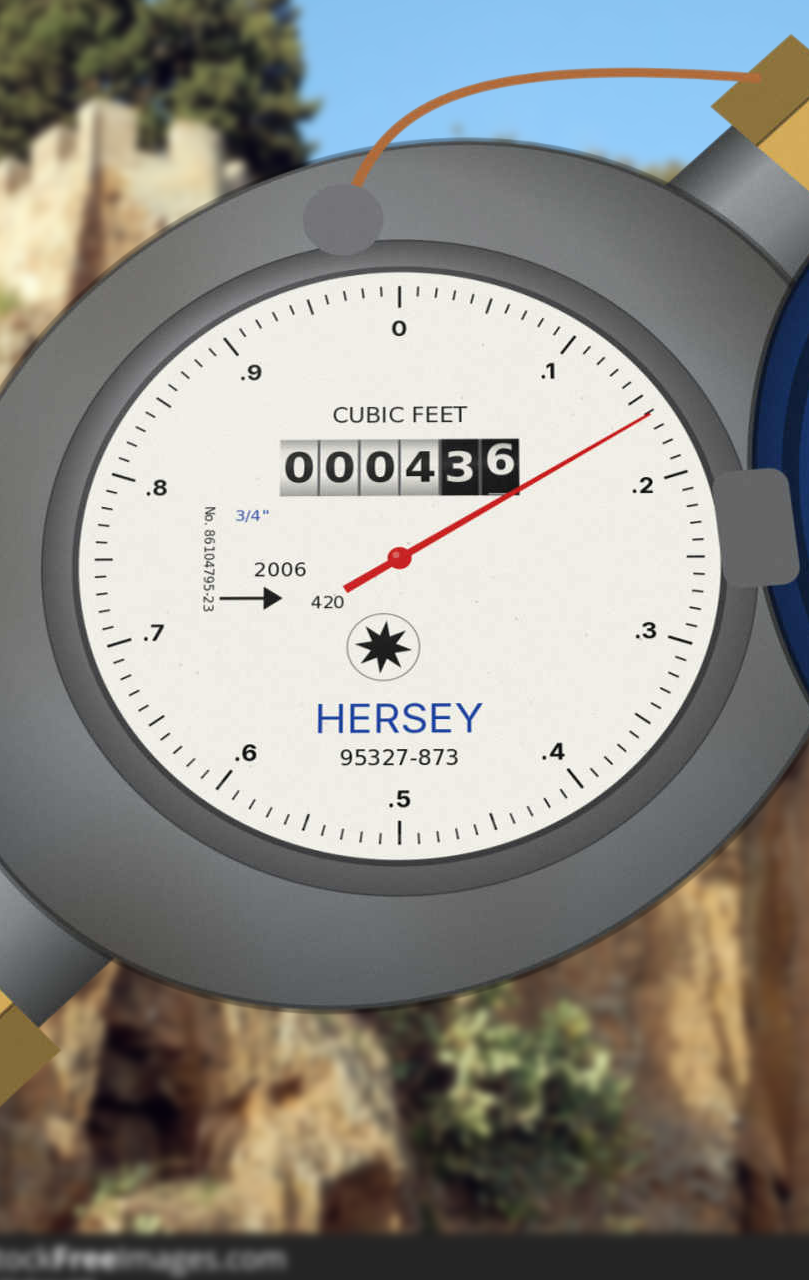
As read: value=436.16 unit=ft³
